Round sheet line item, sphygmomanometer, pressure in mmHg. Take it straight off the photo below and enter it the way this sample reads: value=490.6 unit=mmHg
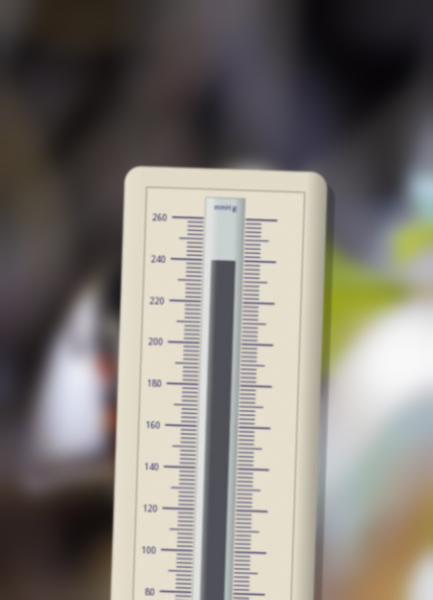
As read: value=240 unit=mmHg
